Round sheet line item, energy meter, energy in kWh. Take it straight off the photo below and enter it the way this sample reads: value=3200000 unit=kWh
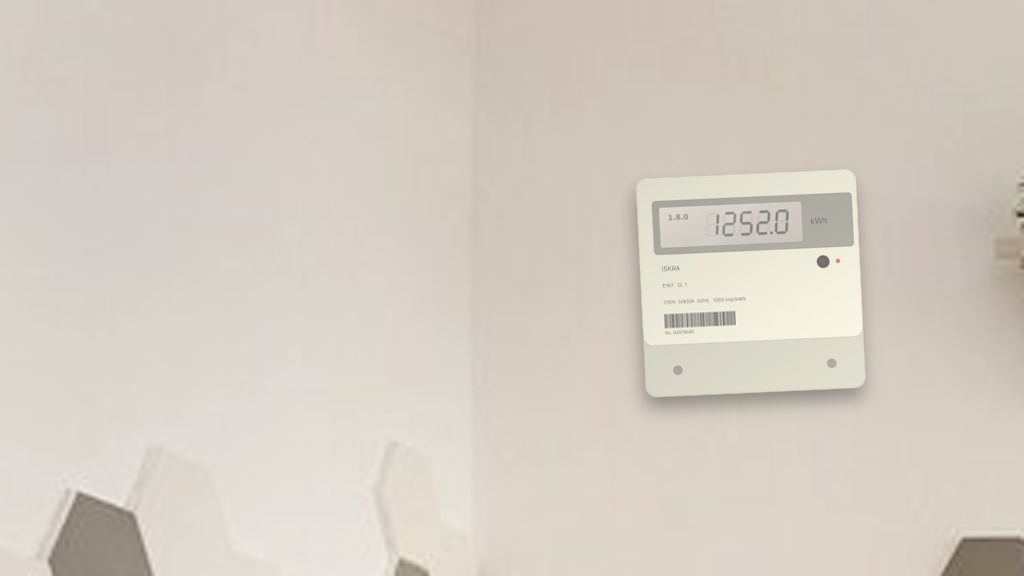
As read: value=1252.0 unit=kWh
